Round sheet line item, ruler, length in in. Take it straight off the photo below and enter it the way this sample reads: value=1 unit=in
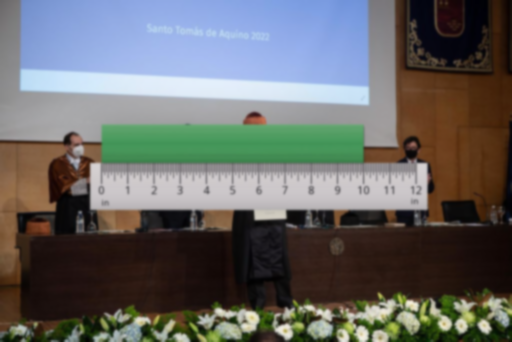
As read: value=10 unit=in
